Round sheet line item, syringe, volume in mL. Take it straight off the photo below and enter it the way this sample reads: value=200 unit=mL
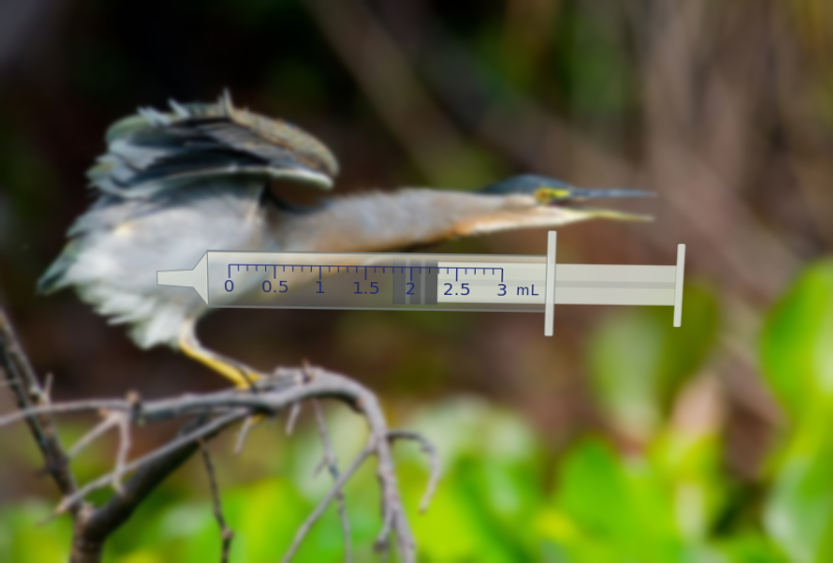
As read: value=1.8 unit=mL
